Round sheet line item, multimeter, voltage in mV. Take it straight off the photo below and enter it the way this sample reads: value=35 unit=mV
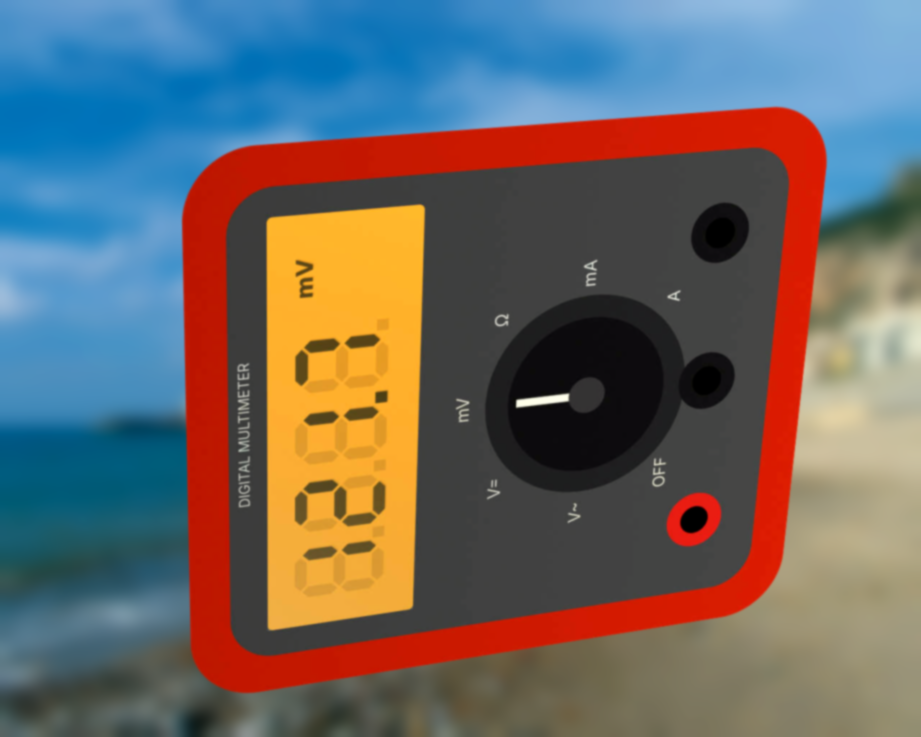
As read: value=121.7 unit=mV
